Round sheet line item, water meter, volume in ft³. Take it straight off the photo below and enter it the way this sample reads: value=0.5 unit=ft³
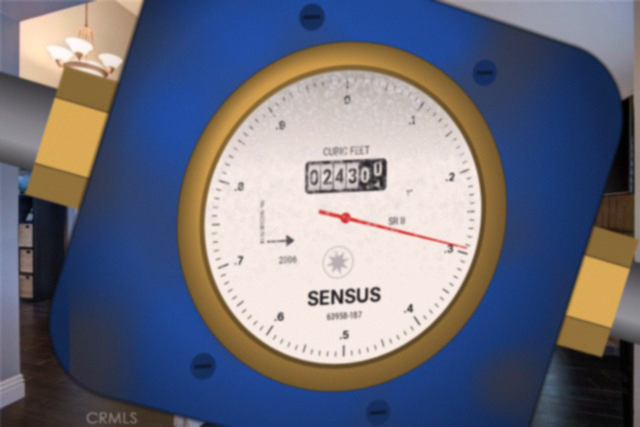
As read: value=24300.29 unit=ft³
